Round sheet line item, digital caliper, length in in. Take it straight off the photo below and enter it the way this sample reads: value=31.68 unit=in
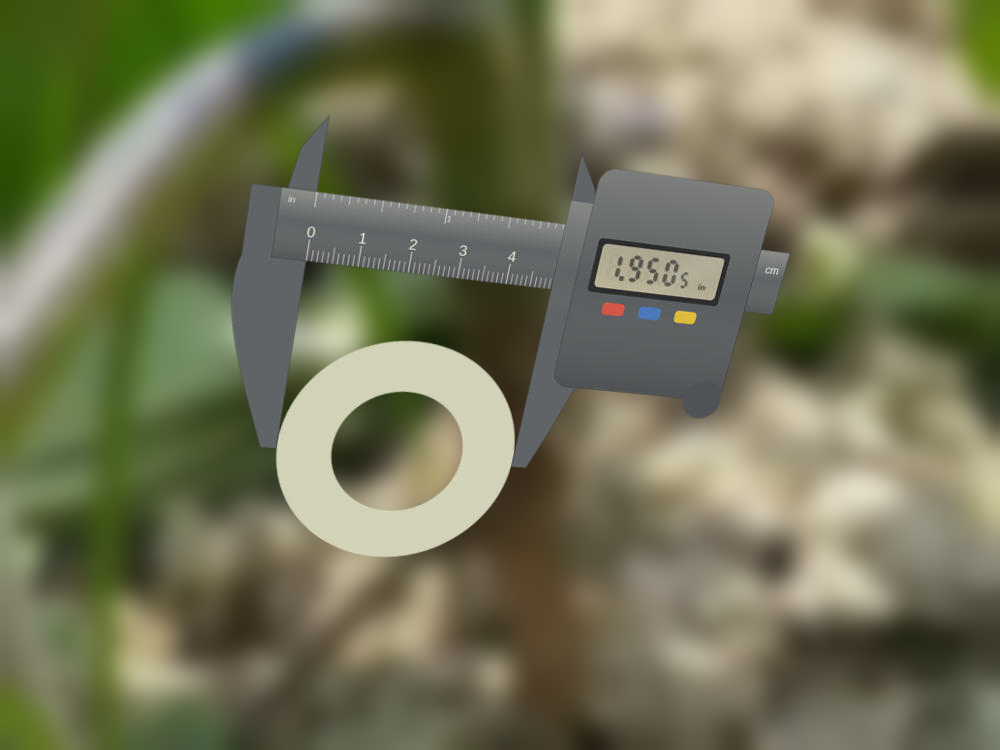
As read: value=1.9505 unit=in
